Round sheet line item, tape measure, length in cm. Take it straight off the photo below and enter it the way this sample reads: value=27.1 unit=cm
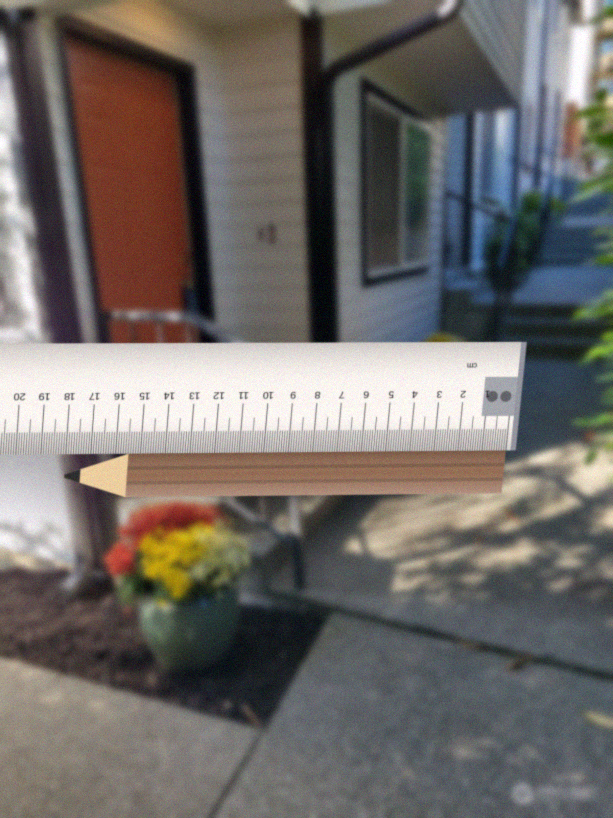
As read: value=18 unit=cm
